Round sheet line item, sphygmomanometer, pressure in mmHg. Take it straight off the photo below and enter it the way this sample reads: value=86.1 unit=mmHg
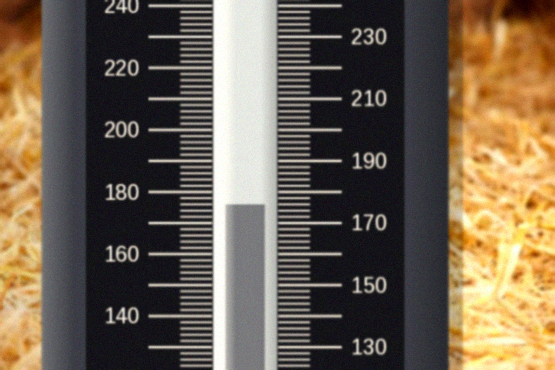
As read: value=176 unit=mmHg
